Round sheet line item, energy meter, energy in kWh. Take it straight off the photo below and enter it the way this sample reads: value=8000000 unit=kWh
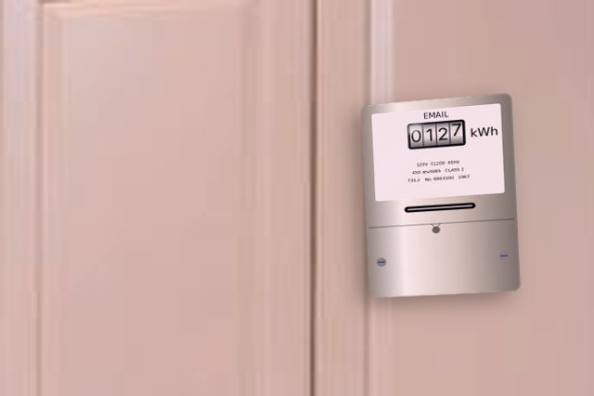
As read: value=127 unit=kWh
